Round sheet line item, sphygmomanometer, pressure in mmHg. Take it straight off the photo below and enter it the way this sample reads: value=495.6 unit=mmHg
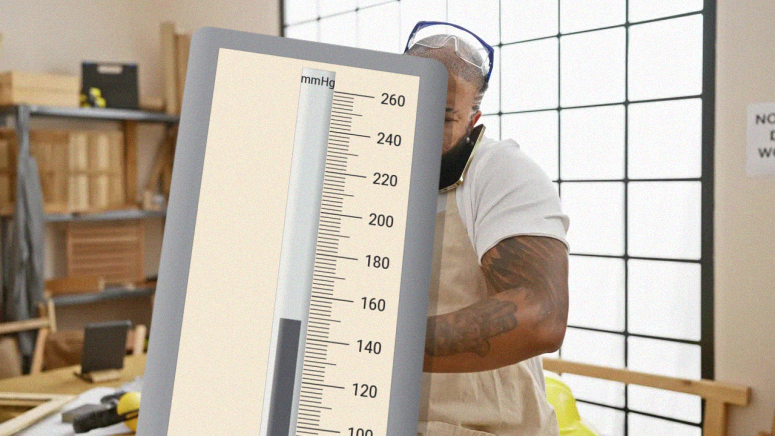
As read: value=148 unit=mmHg
